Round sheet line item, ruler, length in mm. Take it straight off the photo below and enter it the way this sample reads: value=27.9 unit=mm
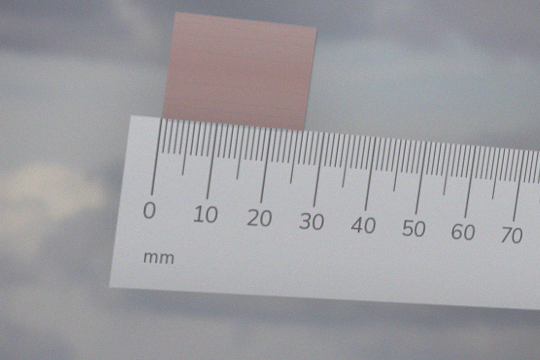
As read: value=26 unit=mm
